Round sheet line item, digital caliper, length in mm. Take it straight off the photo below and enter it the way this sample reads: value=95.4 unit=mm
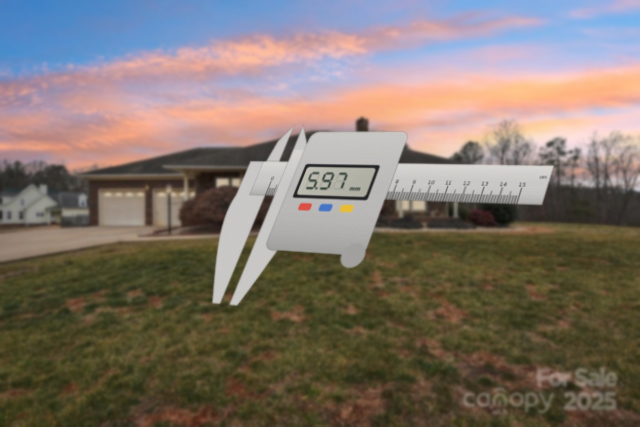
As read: value=5.97 unit=mm
